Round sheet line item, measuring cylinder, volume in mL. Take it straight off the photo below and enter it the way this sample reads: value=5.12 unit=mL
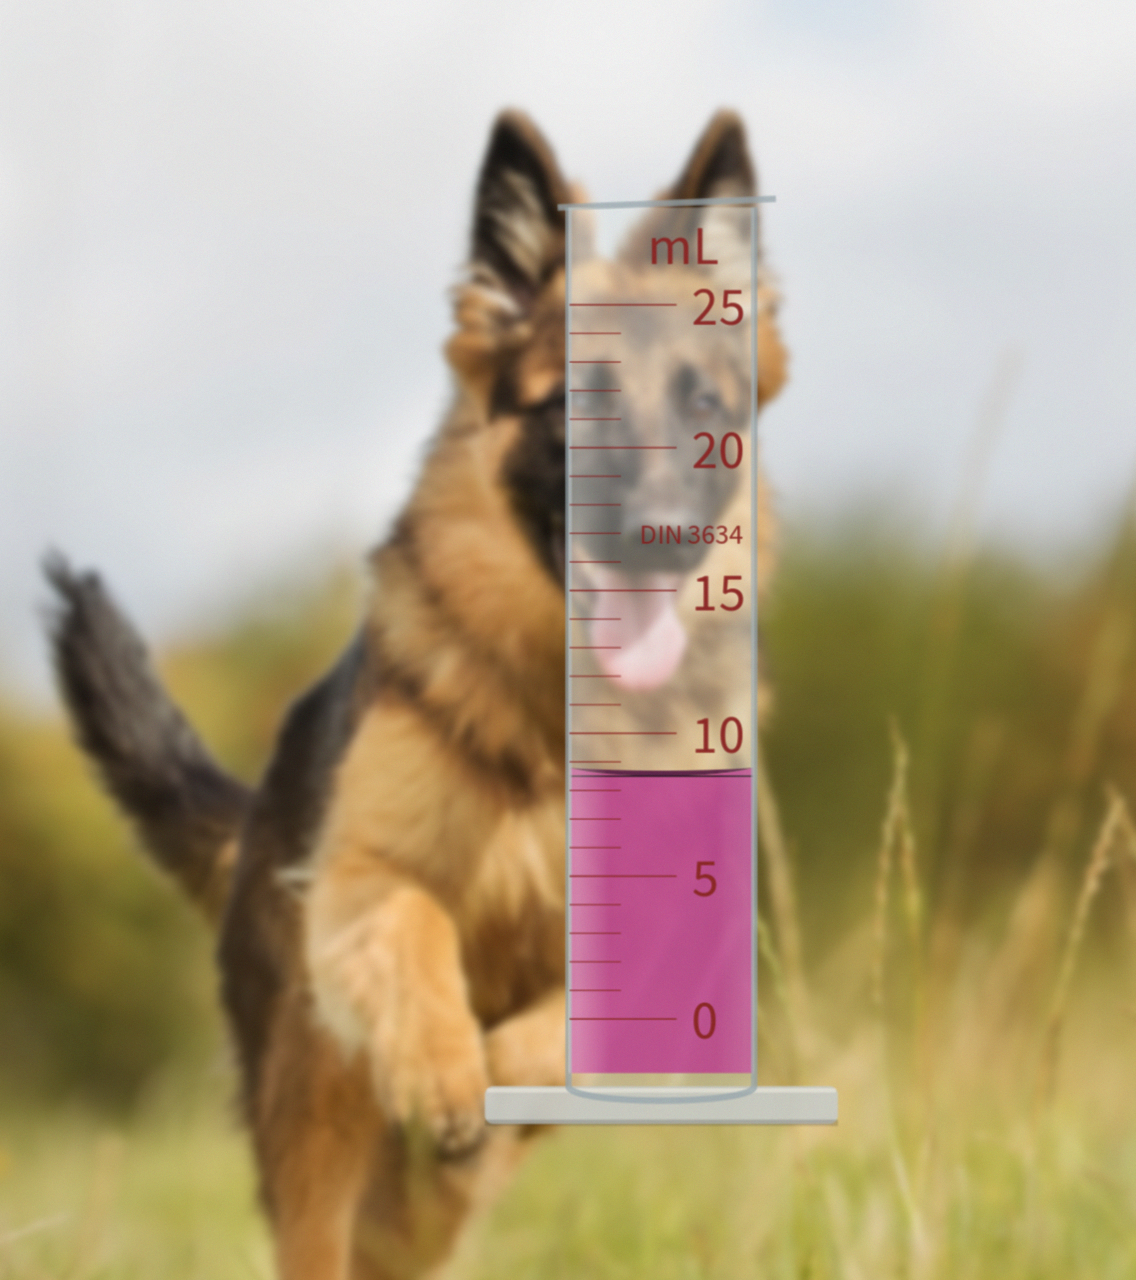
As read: value=8.5 unit=mL
